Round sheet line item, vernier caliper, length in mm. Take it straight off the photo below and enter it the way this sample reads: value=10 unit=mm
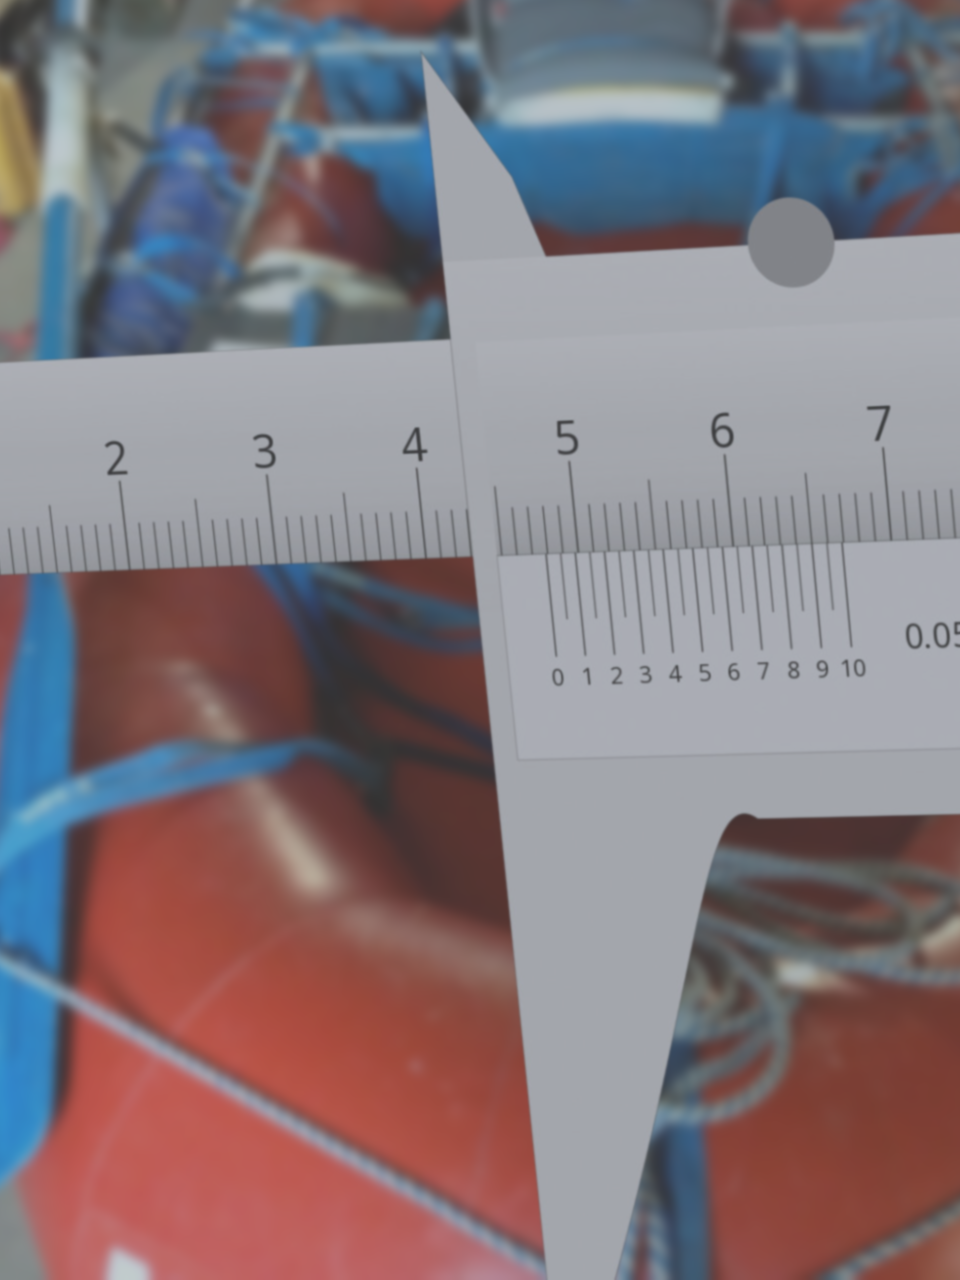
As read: value=47.9 unit=mm
